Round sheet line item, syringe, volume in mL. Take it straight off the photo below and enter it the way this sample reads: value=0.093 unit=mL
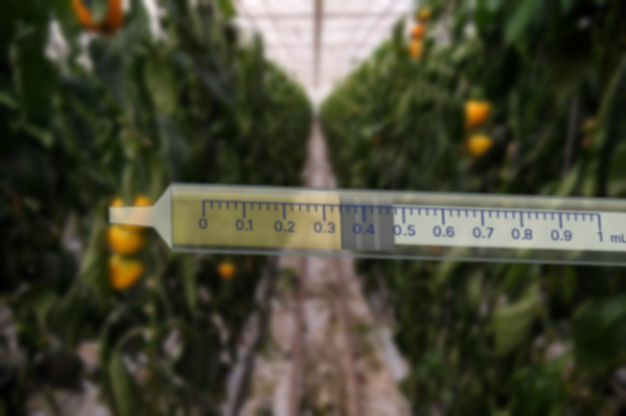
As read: value=0.34 unit=mL
